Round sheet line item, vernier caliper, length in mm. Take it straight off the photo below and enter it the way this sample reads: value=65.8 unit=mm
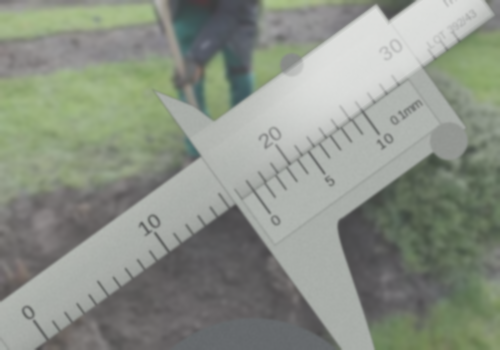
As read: value=17.0 unit=mm
